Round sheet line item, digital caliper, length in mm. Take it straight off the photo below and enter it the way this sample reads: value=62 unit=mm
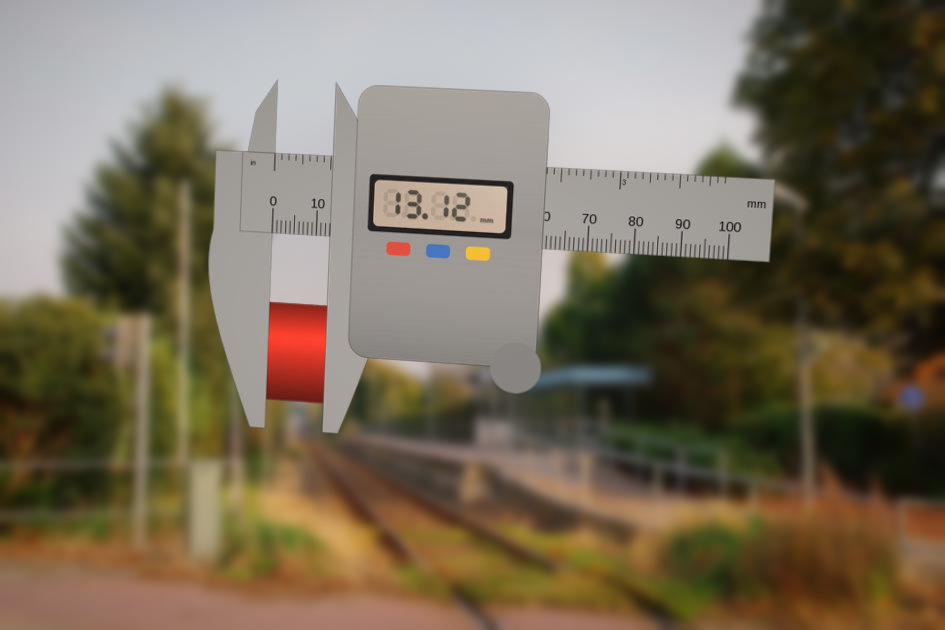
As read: value=13.12 unit=mm
